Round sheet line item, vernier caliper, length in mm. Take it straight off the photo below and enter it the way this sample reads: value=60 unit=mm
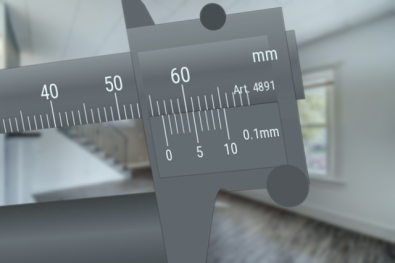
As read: value=56.4 unit=mm
